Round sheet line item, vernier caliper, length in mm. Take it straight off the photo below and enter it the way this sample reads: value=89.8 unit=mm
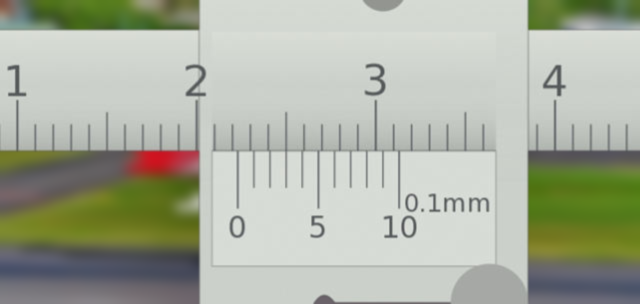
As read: value=22.3 unit=mm
